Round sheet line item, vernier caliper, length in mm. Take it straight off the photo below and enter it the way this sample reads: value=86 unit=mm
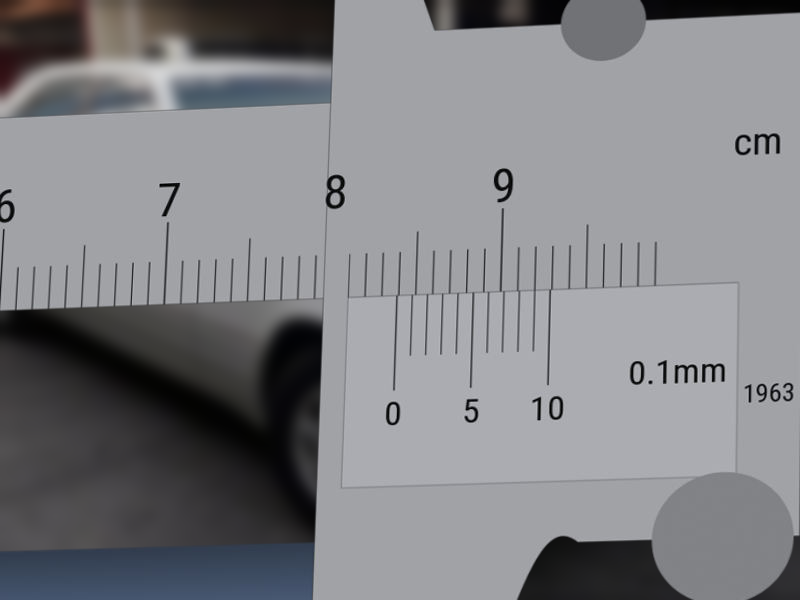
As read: value=83.9 unit=mm
